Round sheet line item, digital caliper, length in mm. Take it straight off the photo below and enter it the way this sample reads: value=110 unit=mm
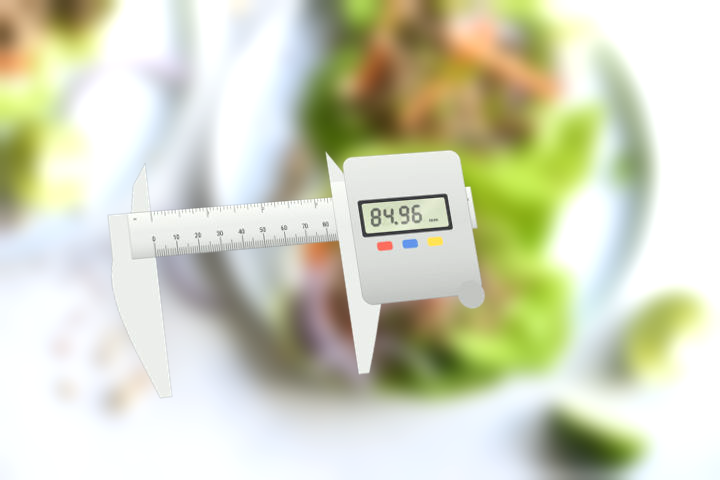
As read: value=84.96 unit=mm
